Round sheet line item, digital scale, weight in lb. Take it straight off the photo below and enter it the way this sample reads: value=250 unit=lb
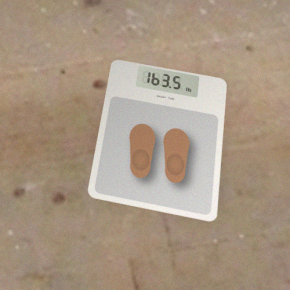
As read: value=163.5 unit=lb
